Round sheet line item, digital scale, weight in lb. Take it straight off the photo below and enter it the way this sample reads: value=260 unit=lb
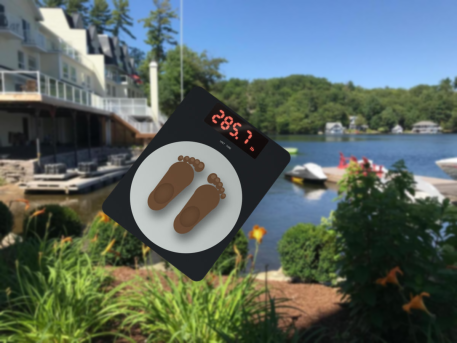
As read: value=285.7 unit=lb
